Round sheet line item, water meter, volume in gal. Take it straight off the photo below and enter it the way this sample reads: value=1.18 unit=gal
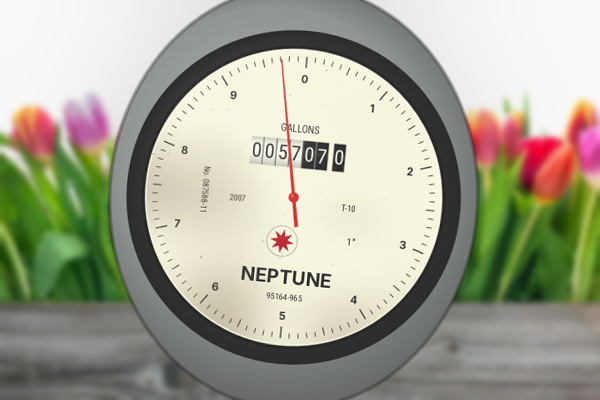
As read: value=57069.7 unit=gal
